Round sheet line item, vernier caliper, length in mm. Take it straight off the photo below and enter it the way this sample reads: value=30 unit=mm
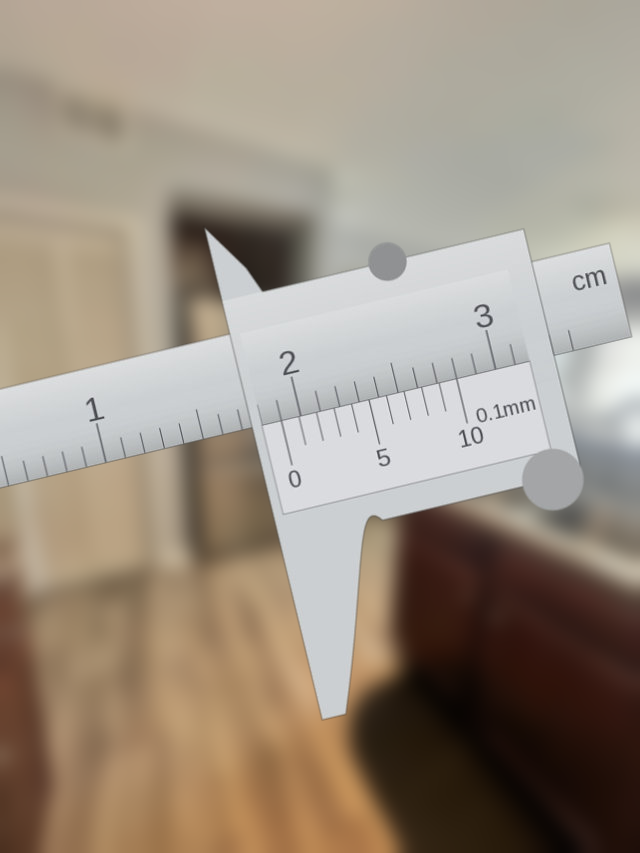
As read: value=19.0 unit=mm
